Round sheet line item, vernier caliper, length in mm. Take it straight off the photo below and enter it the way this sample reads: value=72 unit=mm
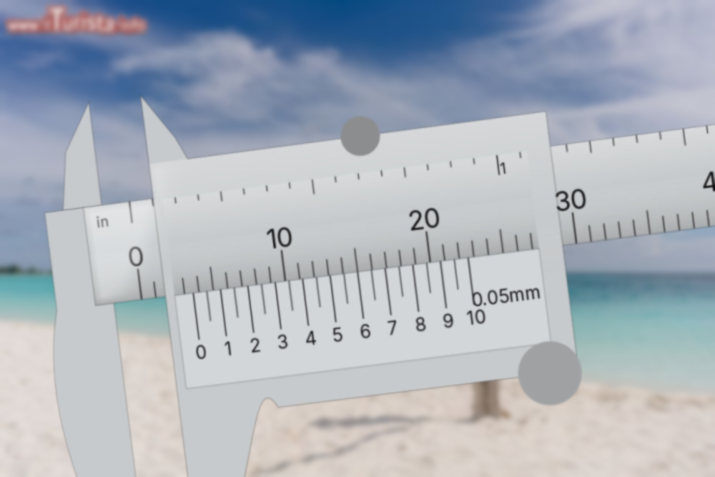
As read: value=3.6 unit=mm
